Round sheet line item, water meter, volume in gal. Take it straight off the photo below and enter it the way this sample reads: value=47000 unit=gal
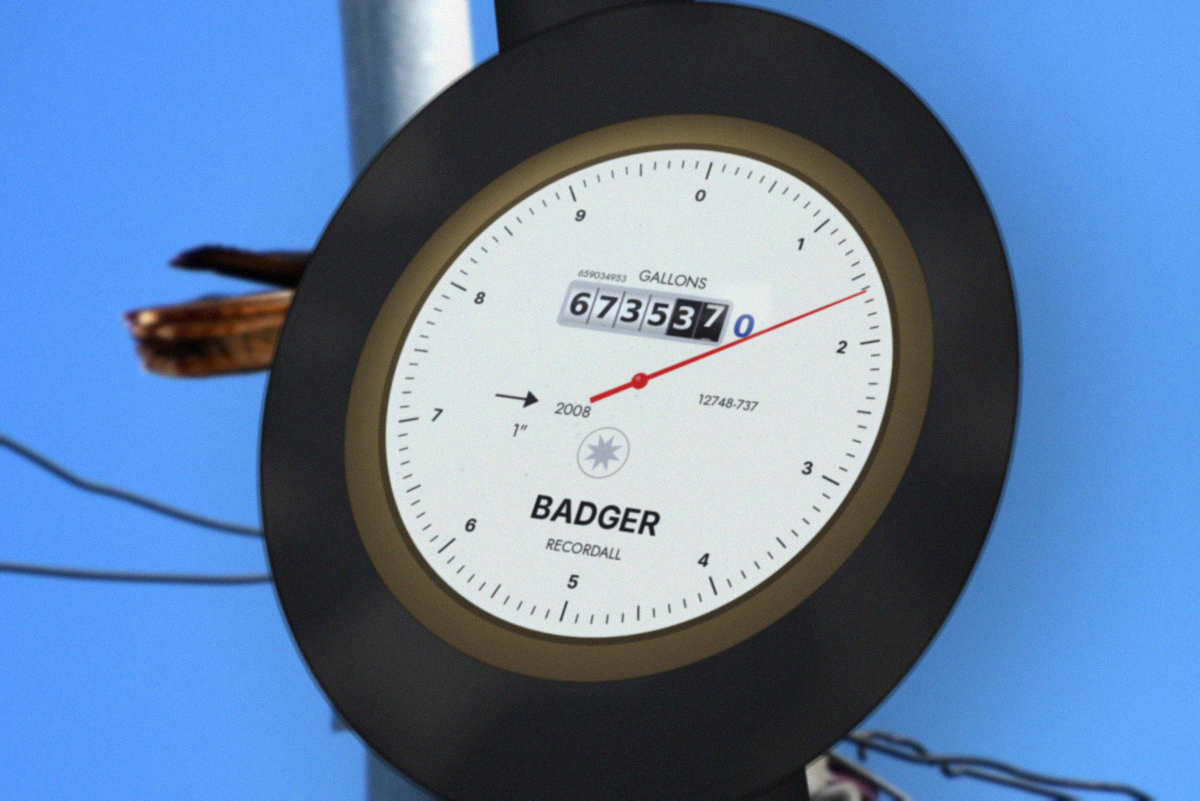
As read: value=6735371.6 unit=gal
